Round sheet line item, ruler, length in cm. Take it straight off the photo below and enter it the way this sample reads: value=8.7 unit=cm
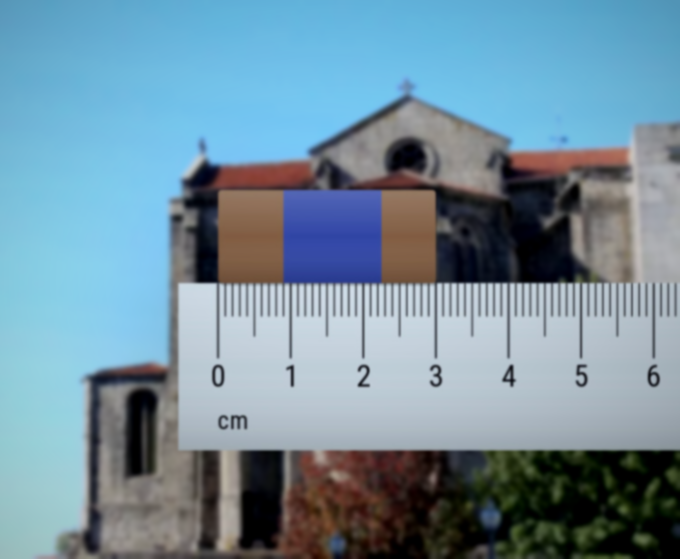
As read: value=3 unit=cm
